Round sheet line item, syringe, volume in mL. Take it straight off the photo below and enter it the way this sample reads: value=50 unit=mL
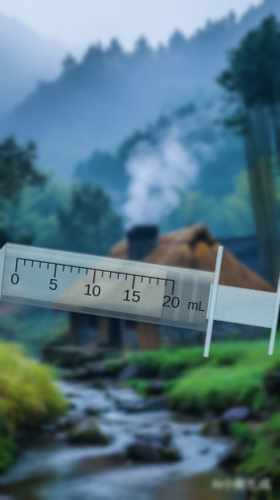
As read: value=19 unit=mL
